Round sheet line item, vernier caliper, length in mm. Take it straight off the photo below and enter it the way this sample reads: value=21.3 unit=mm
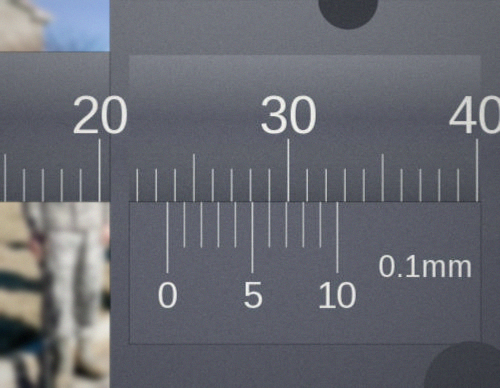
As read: value=23.6 unit=mm
